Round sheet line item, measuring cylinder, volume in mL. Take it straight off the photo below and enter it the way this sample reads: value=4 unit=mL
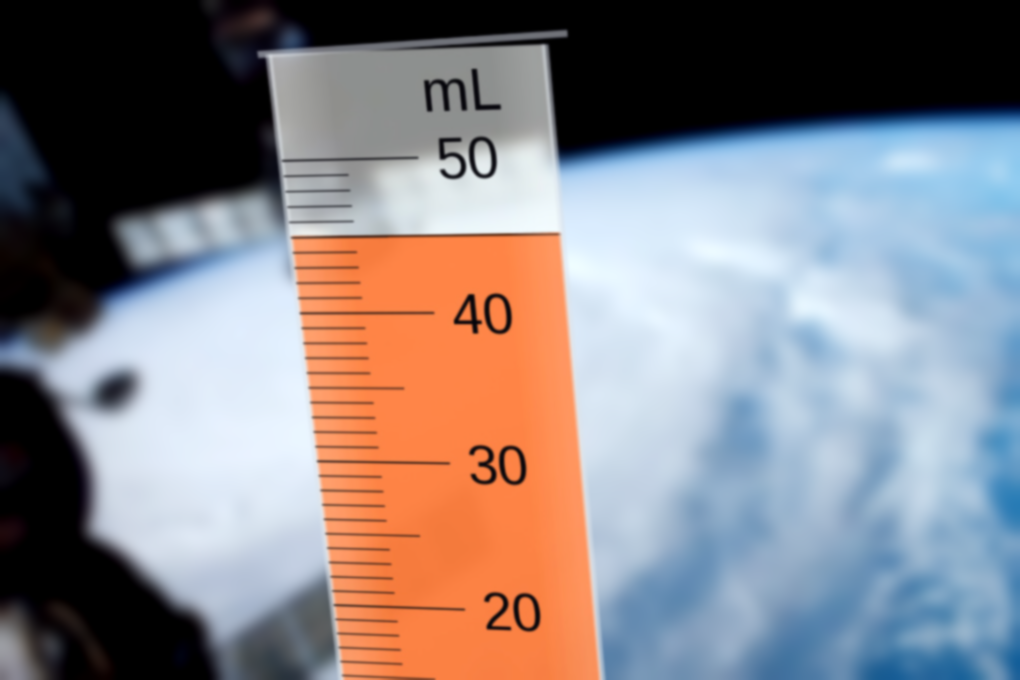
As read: value=45 unit=mL
